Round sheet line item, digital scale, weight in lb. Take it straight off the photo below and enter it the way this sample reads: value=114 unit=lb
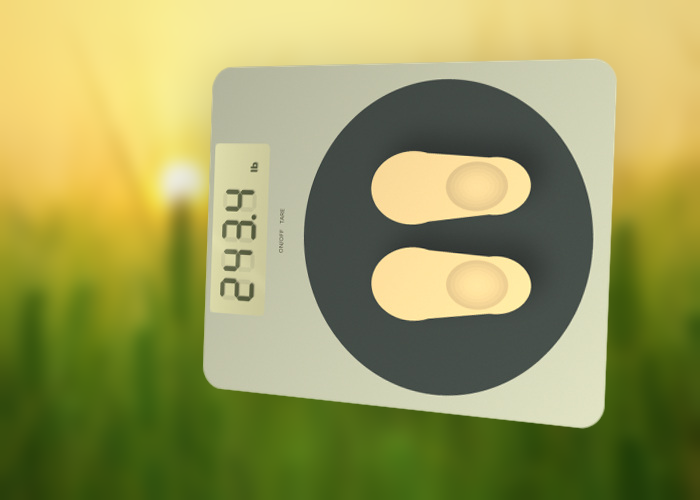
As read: value=243.4 unit=lb
